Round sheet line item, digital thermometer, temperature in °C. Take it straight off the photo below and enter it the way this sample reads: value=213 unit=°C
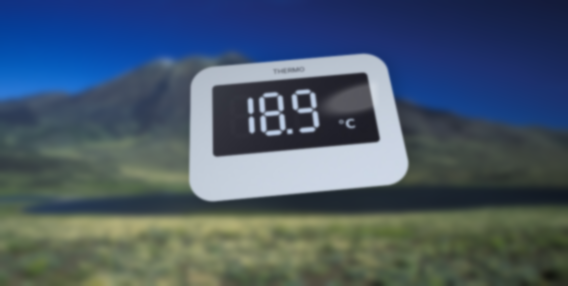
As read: value=18.9 unit=°C
